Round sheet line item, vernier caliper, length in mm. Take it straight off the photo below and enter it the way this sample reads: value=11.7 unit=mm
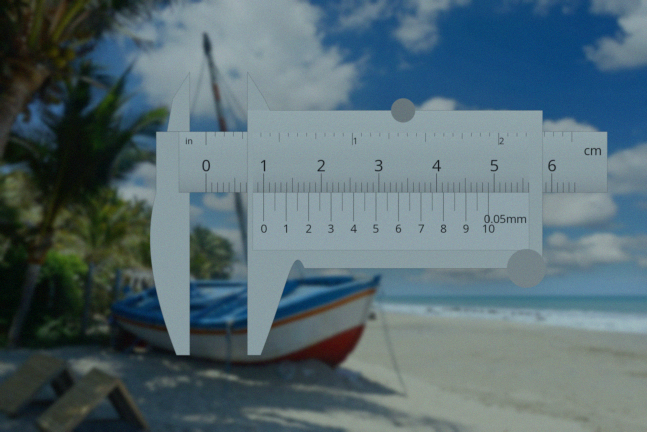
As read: value=10.0 unit=mm
